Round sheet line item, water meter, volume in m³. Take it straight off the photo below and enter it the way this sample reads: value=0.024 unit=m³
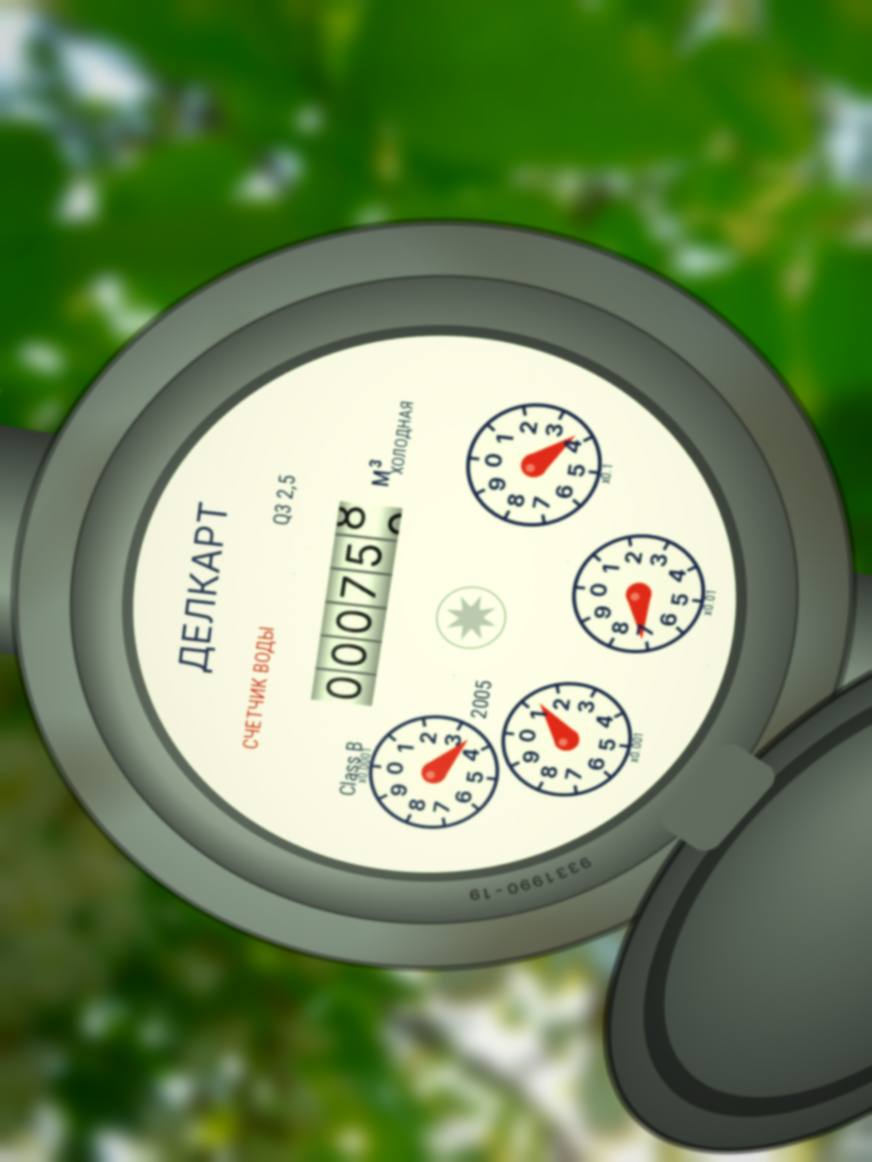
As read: value=758.3713 unit=m³
